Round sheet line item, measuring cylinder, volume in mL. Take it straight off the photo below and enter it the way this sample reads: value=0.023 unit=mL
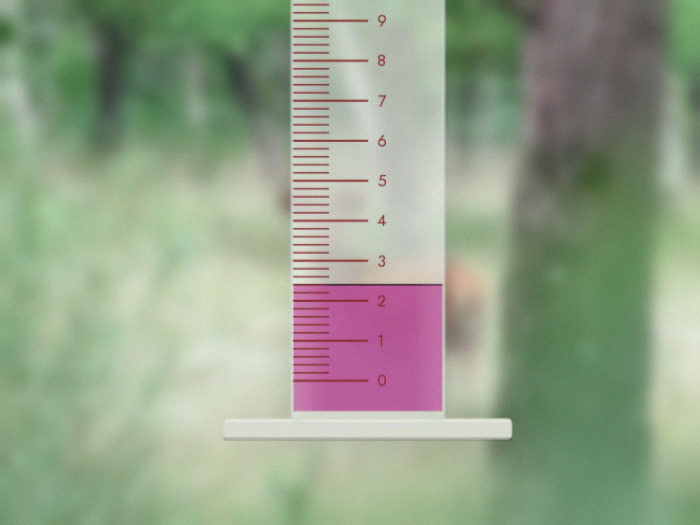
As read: value=2.4 unit=mL
